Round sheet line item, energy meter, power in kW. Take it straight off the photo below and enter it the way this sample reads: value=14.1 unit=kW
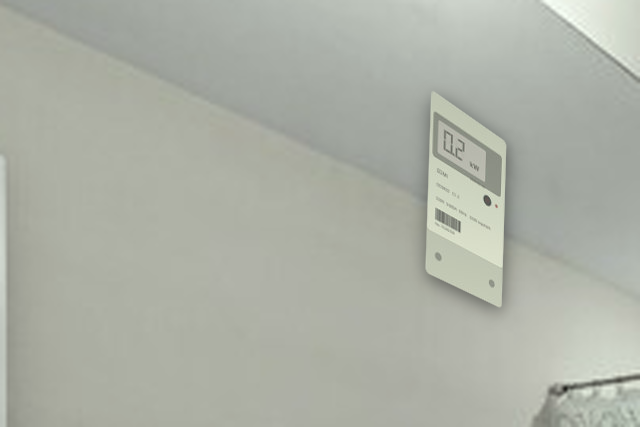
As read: value=0.2 unit=kW
